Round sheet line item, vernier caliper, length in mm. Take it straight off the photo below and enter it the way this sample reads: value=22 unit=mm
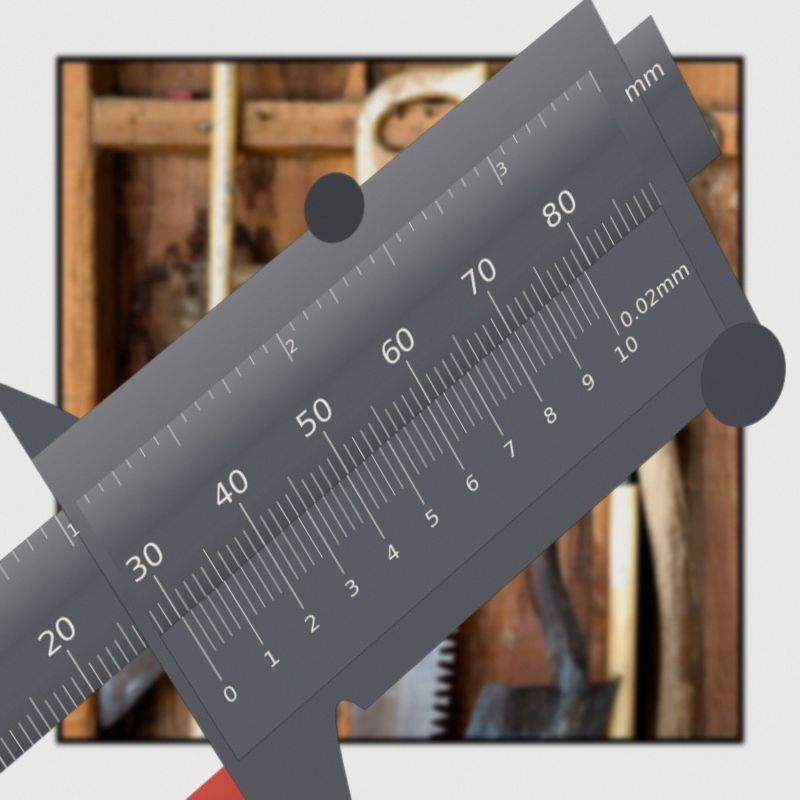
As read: value=30.2 unit=mm
